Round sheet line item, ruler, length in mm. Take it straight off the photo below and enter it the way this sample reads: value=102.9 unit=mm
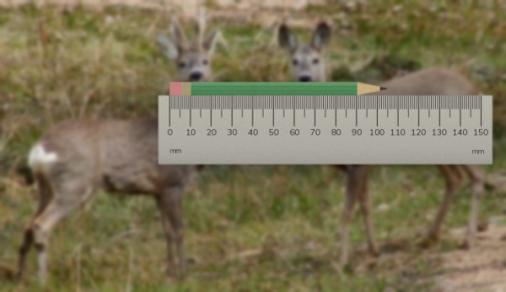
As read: value=105 unit=mm
